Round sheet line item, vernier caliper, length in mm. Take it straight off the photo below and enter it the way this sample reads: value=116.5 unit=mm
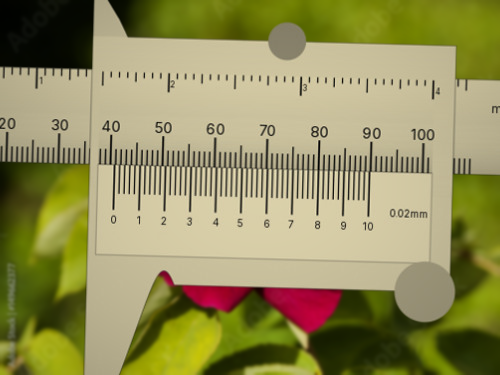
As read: value=40.8 unit=mm
